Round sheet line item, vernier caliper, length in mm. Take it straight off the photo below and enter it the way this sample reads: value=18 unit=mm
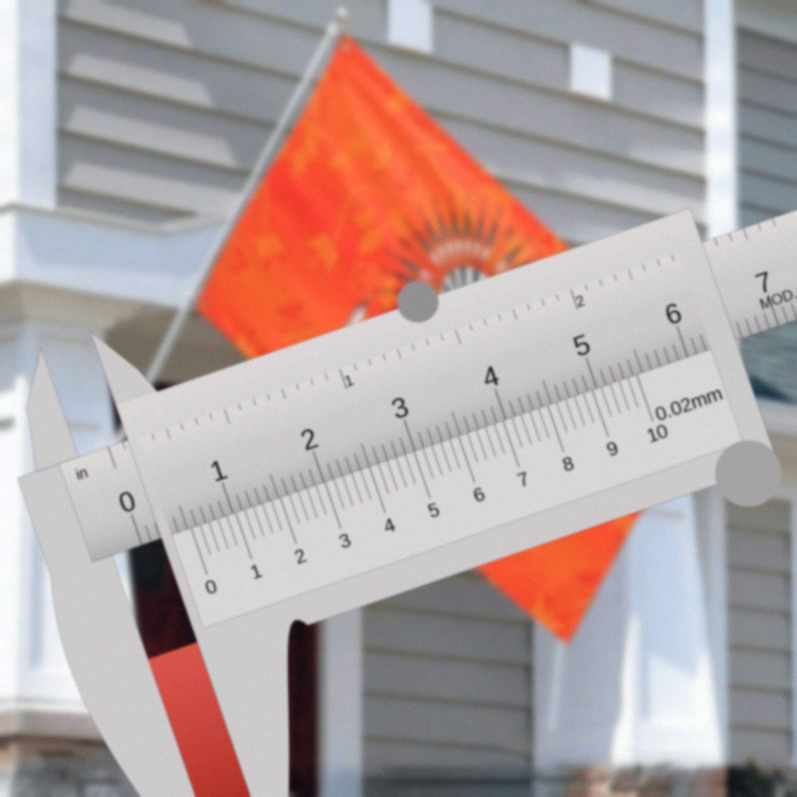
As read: value=5.4 unit=mm
